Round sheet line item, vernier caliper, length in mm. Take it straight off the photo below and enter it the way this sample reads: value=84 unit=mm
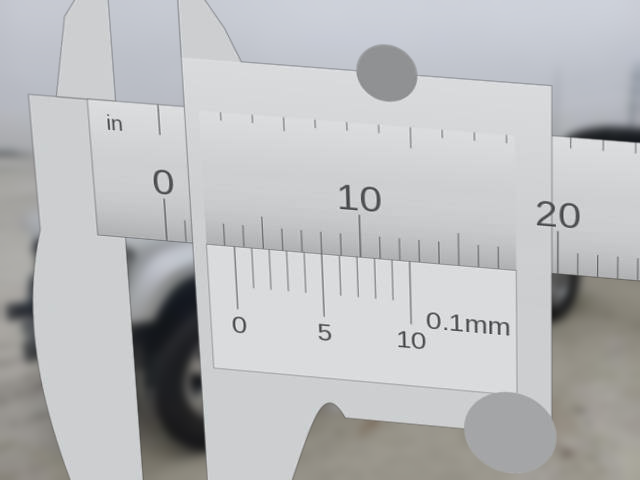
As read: value=3.5 unit=mm
